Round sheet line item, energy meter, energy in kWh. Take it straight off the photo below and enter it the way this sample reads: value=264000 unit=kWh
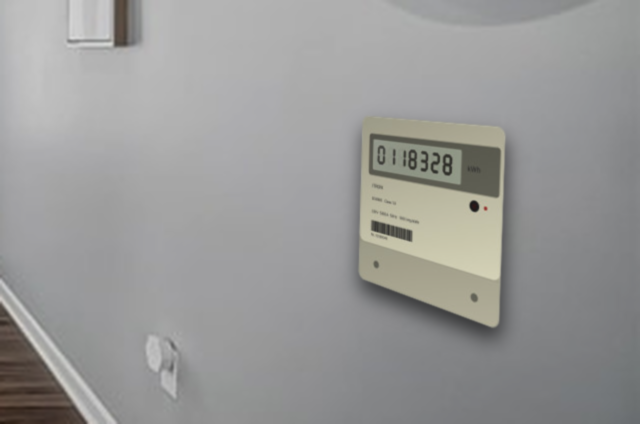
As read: value=118328 unit=kWh
